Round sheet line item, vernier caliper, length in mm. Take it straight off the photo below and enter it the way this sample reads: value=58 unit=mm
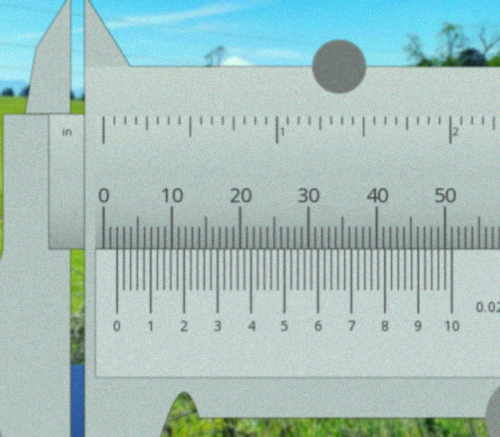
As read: value=2.0 unit=mm
